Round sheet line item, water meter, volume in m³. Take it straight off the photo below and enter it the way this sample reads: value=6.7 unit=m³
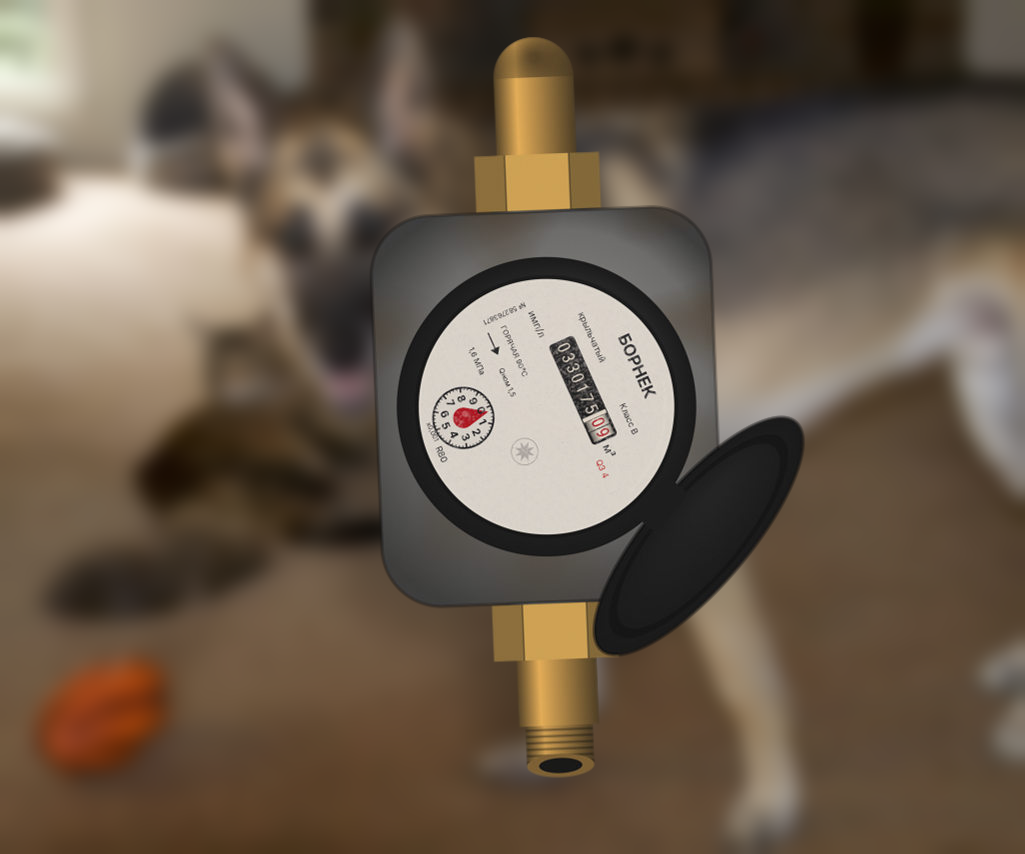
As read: value=330175.090 unit=m³
